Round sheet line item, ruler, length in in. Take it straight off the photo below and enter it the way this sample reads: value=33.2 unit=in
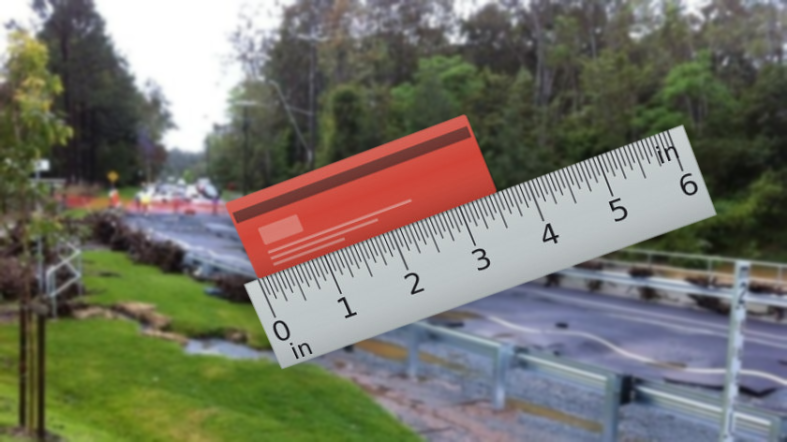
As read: value=3.5625 unit=in
